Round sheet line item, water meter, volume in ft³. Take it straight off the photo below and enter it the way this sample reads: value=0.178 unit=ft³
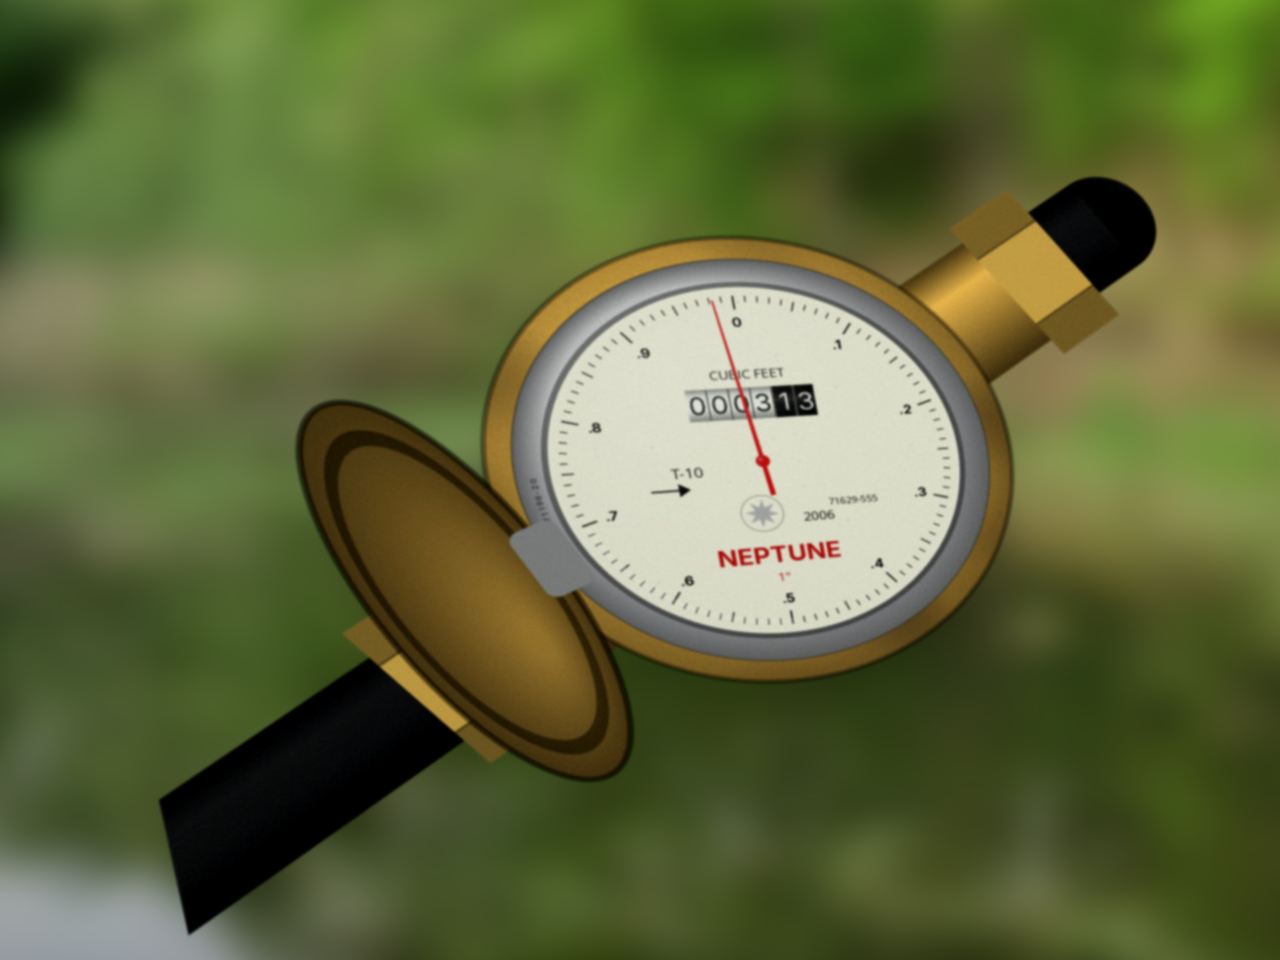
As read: value=312.98 unit=ft³
